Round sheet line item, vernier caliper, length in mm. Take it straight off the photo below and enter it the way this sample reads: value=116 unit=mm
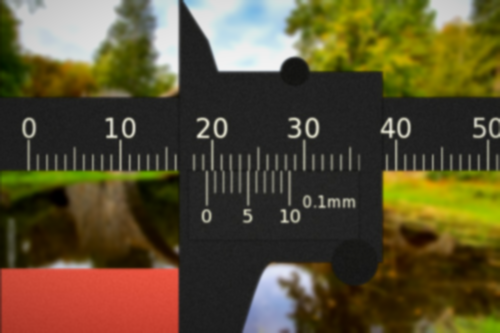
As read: value=19.4 unit=mm
